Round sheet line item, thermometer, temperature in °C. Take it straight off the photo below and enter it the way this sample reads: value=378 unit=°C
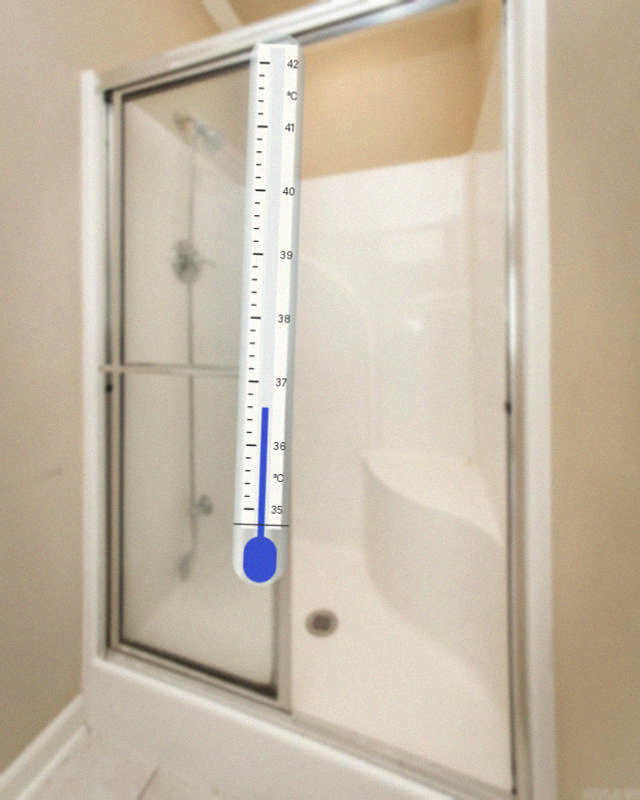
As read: value=36.6 unit=°C
